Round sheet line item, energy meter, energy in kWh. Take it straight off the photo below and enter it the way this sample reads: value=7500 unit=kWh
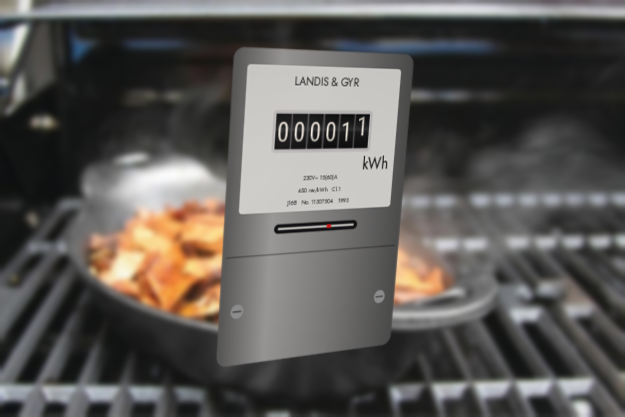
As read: value=11 unit=kWh
